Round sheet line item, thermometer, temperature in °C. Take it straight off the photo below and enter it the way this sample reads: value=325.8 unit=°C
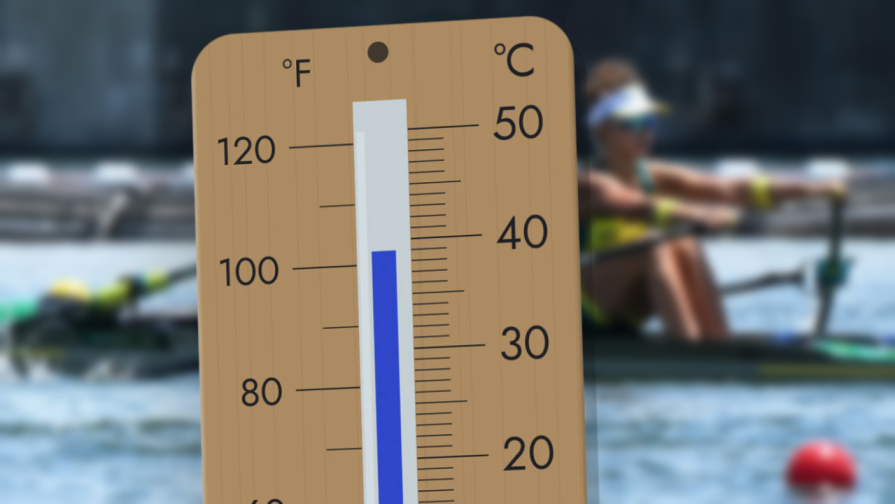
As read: value=39 unit=°C
